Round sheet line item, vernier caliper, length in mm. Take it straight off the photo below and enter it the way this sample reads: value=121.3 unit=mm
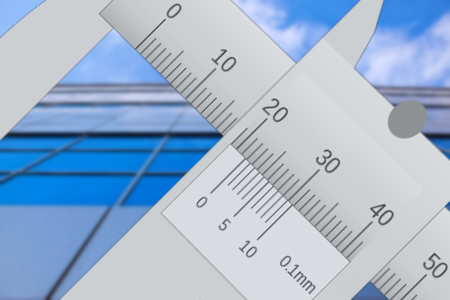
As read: value=21.8 unit=mm
